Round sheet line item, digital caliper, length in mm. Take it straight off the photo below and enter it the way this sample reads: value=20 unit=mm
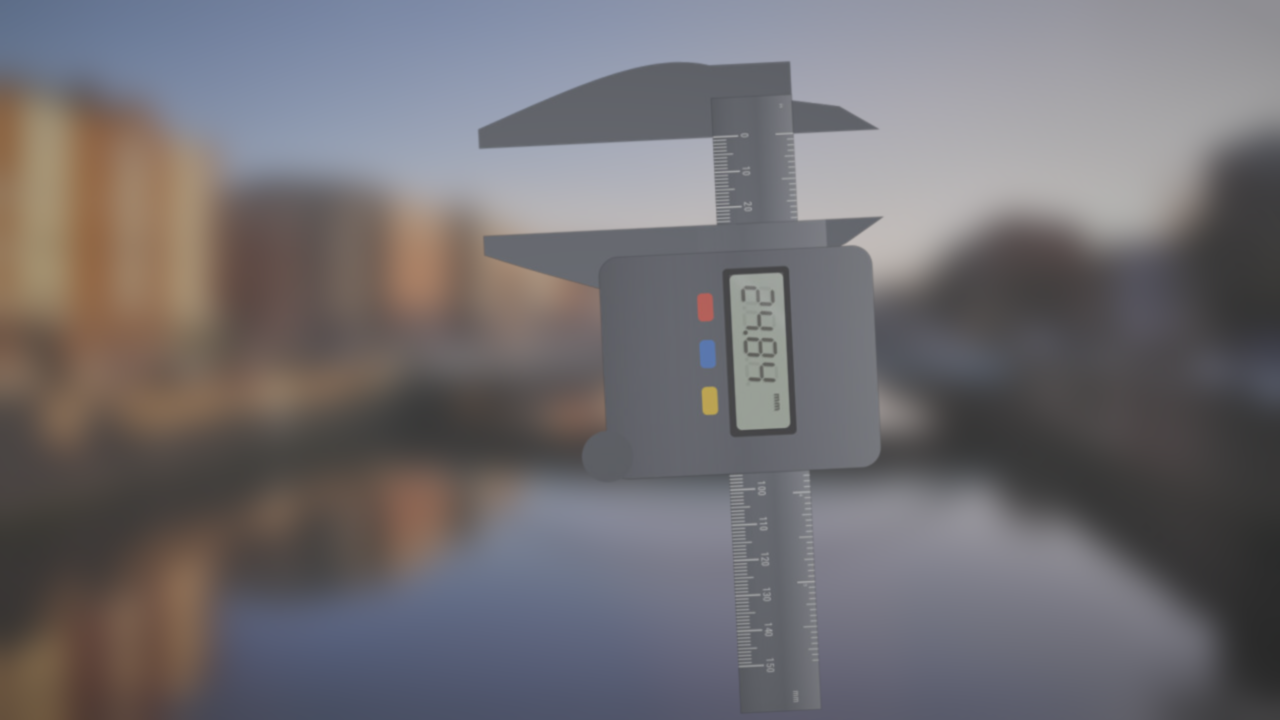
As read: value=24.84 unit=mm
